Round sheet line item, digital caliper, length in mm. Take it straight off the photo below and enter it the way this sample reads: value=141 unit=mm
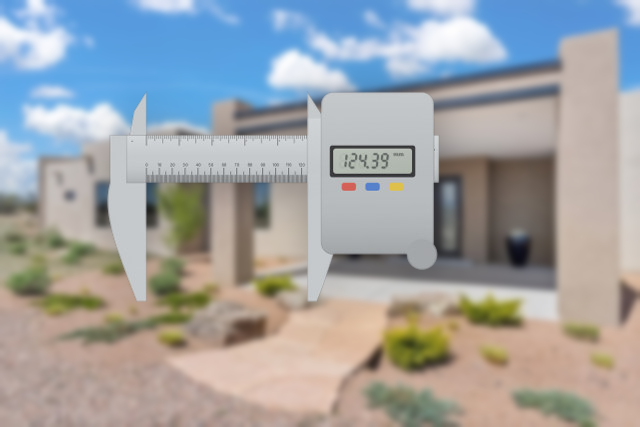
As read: value=124.39 unit=mm
